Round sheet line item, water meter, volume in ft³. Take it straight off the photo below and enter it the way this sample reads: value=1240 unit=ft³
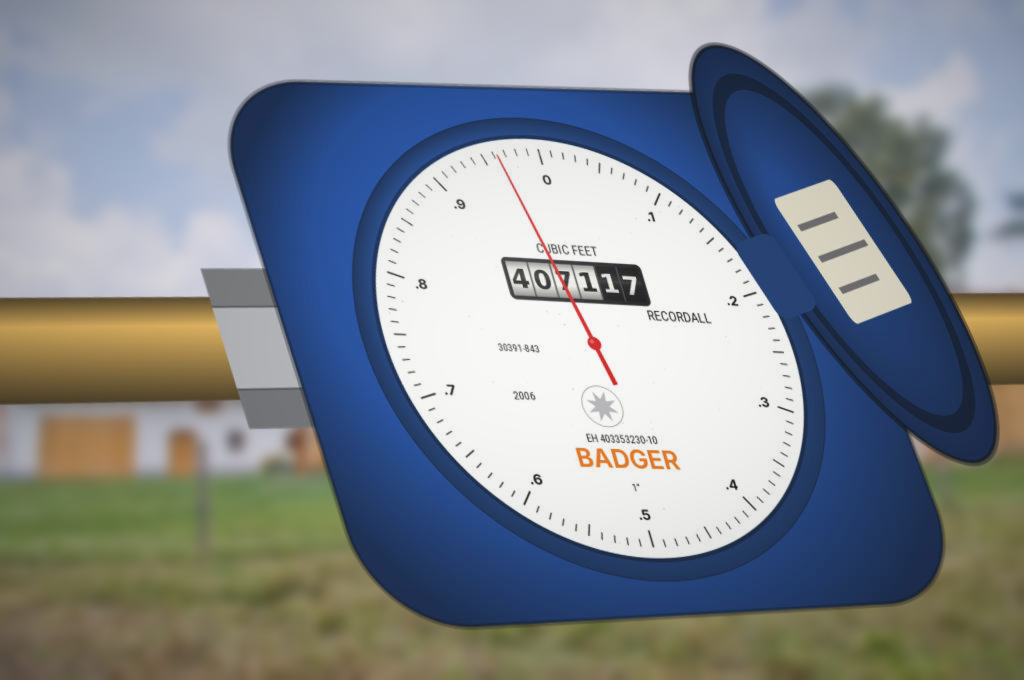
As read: value=407116.96 unit=ft³
